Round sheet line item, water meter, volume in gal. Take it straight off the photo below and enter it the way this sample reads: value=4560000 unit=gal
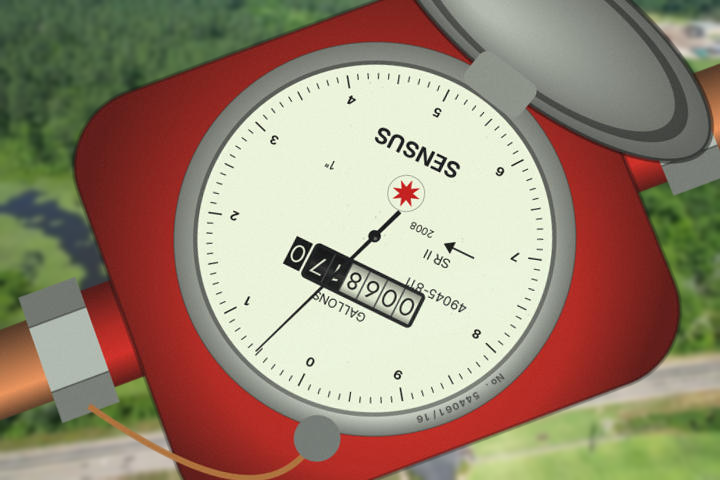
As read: value=68170.5 unit=gal
